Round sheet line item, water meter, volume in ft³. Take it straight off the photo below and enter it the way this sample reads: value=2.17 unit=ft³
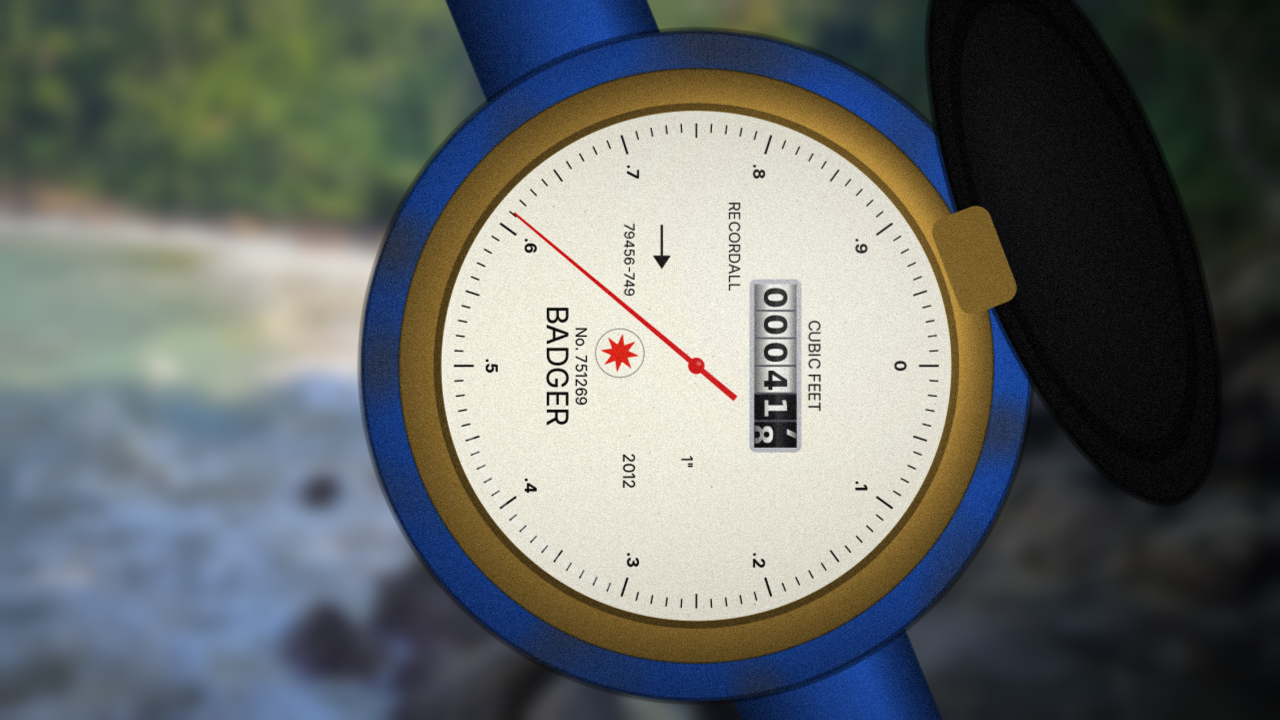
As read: value=417.61 unit=ft³
